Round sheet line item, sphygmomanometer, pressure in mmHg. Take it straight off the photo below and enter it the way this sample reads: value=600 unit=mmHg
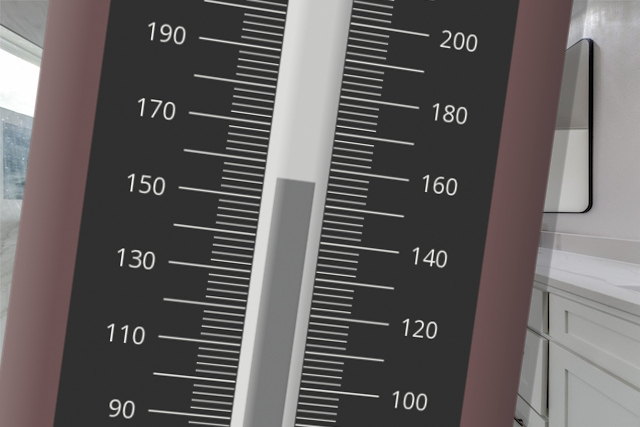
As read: value=156 unit=mmHg
